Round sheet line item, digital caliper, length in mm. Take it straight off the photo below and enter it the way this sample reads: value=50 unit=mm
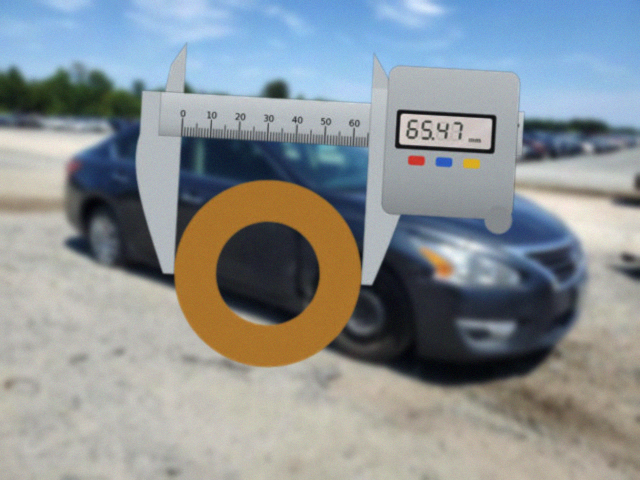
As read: value=65.47 unit=mm
